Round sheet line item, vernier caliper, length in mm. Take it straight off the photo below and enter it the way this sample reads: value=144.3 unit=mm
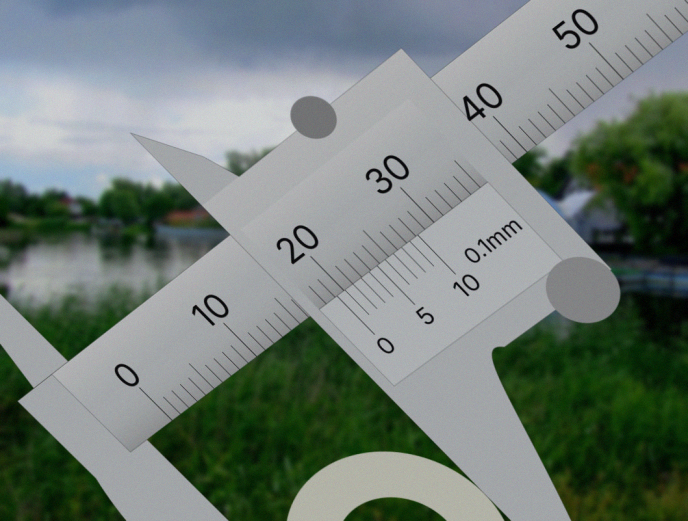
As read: value=19.2 unit=mm
